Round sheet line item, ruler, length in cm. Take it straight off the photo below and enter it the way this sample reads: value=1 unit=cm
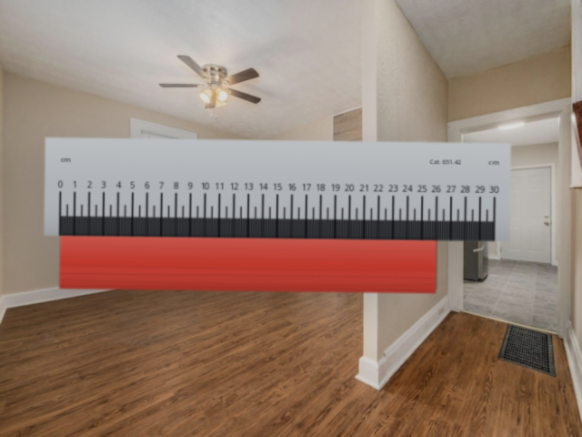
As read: value=26 unit=cm
